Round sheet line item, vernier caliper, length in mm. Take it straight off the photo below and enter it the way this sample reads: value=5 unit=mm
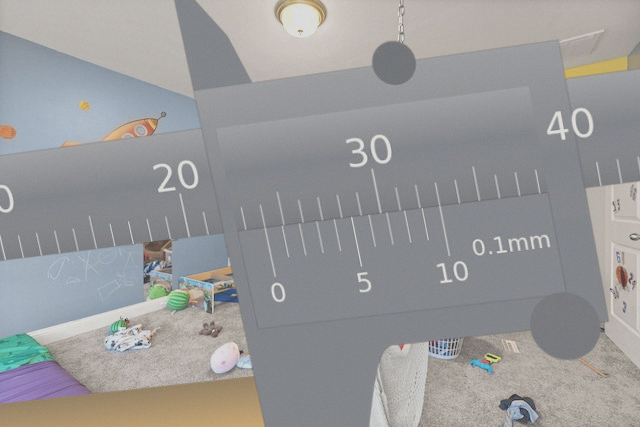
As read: value=24.0 unit=mm
